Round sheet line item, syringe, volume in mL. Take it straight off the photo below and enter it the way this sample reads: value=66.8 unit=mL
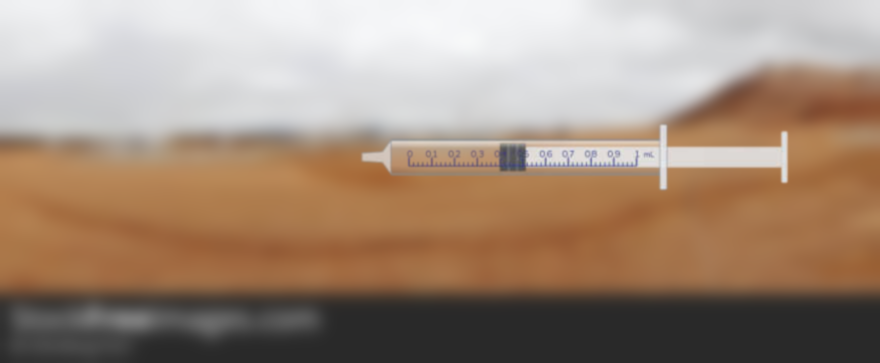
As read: value=0.4 unit=mL
